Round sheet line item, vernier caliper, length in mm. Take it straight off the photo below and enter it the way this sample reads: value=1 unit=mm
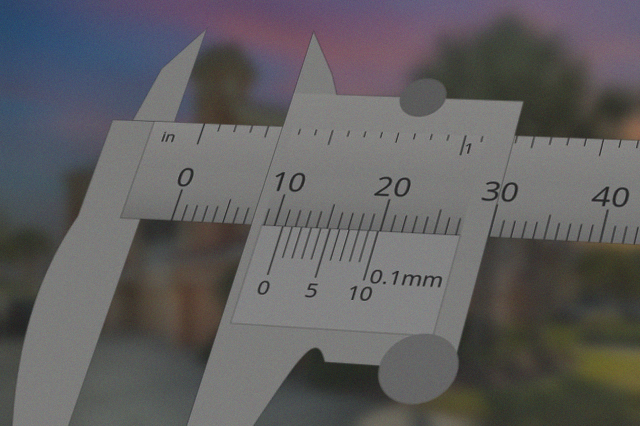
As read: value=10.8 unit=mm
